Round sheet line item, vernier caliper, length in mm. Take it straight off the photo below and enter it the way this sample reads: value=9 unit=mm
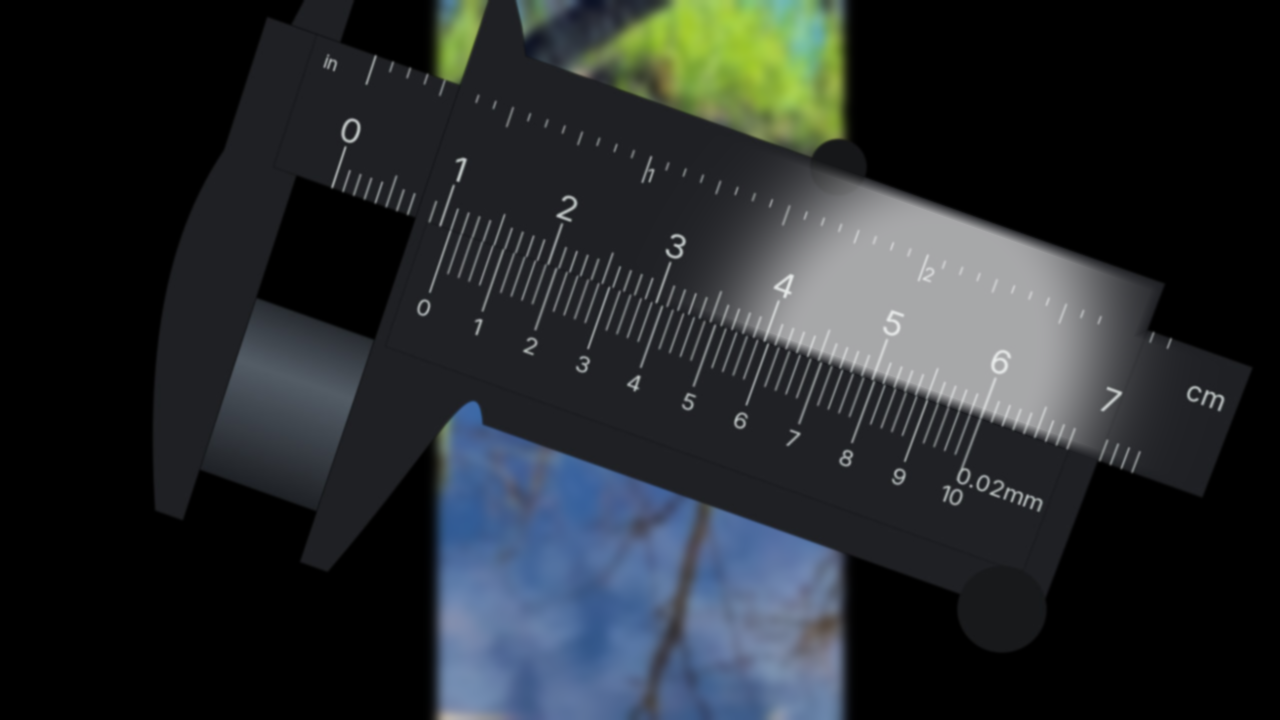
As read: value=11.0 unit=mm
